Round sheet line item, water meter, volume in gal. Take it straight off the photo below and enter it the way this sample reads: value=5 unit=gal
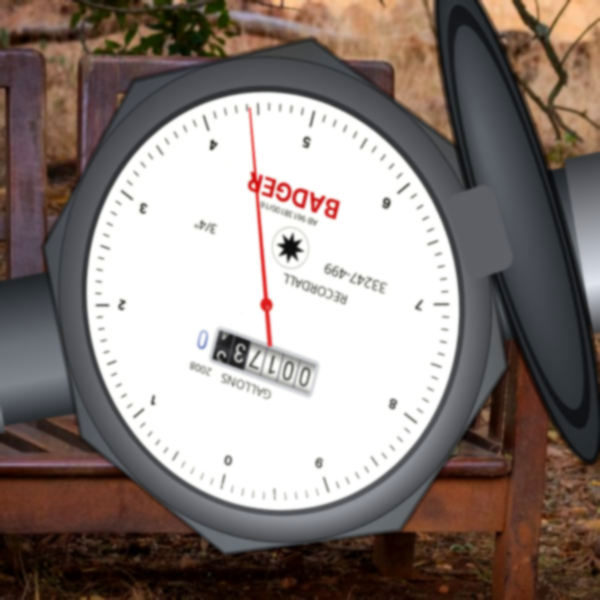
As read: value=17334.4 unit=gal
